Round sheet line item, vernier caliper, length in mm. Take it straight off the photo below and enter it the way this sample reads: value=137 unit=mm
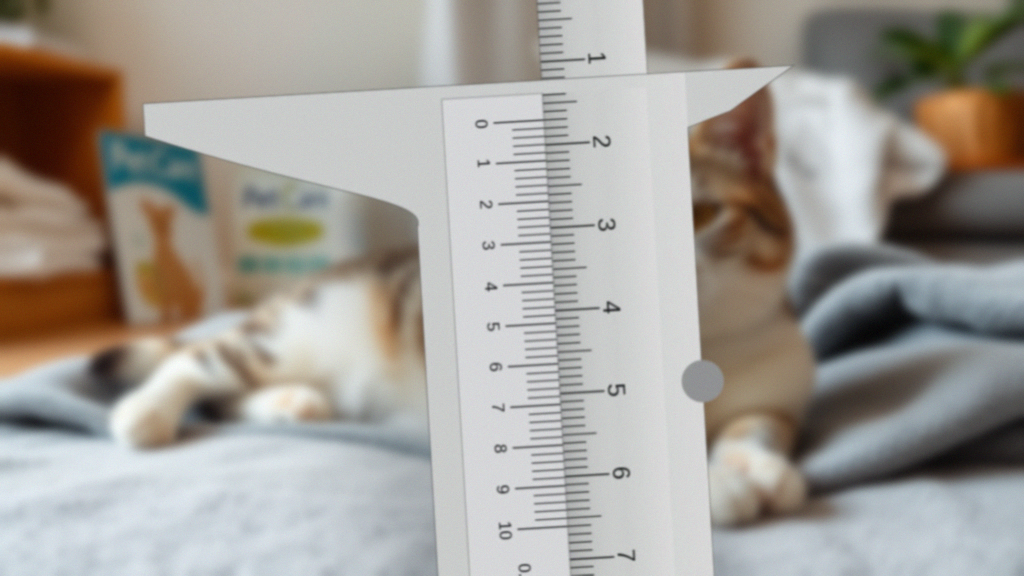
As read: value=17.0 unit=mm
